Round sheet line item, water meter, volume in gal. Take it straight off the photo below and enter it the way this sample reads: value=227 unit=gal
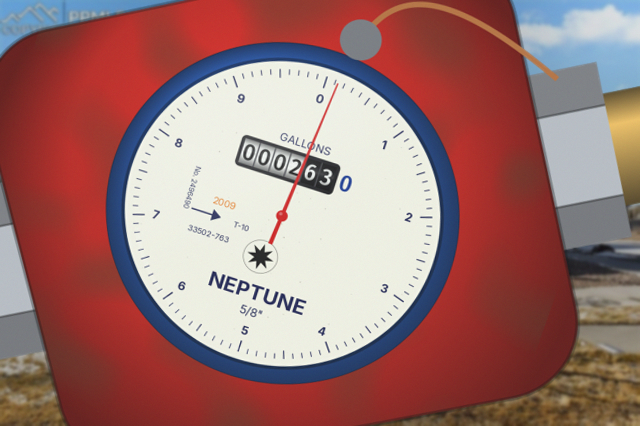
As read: value=2630.1 unit=gal
